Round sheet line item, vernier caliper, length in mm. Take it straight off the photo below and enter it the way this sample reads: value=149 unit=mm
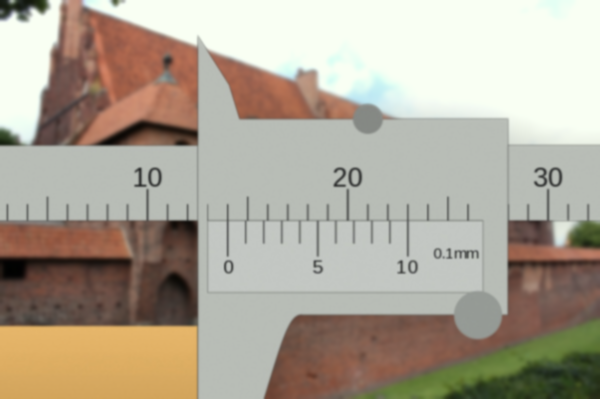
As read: value=14.0 unit=mm
